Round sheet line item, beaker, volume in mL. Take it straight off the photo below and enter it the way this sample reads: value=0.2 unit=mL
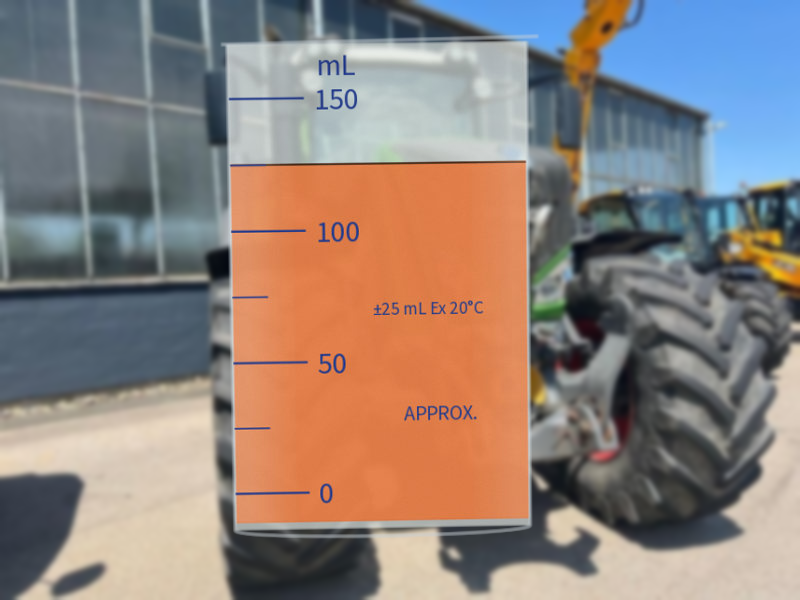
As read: value=125 unit=mL
